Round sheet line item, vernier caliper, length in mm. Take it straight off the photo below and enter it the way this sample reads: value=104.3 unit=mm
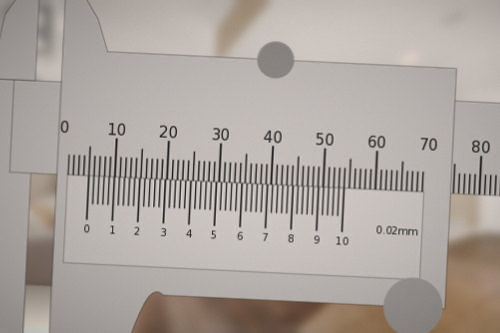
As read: value=5.0 unit=mm
